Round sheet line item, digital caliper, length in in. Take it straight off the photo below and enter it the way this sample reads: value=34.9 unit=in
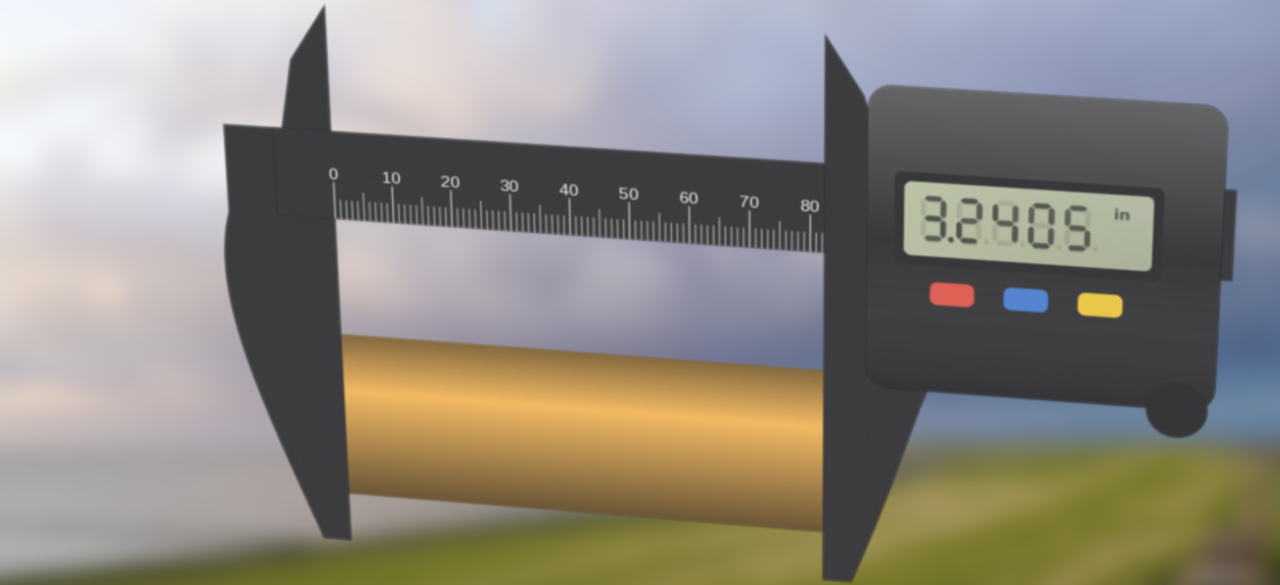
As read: value=3.2405 unit=in
